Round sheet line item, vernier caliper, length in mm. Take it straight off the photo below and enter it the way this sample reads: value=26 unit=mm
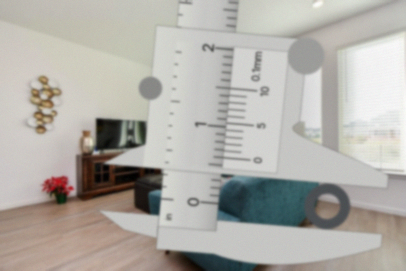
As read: value=6.0 unit=mm
